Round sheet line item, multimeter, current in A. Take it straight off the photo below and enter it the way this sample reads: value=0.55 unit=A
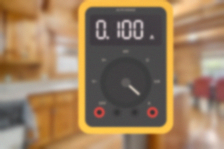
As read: value=0.100 unit=A
